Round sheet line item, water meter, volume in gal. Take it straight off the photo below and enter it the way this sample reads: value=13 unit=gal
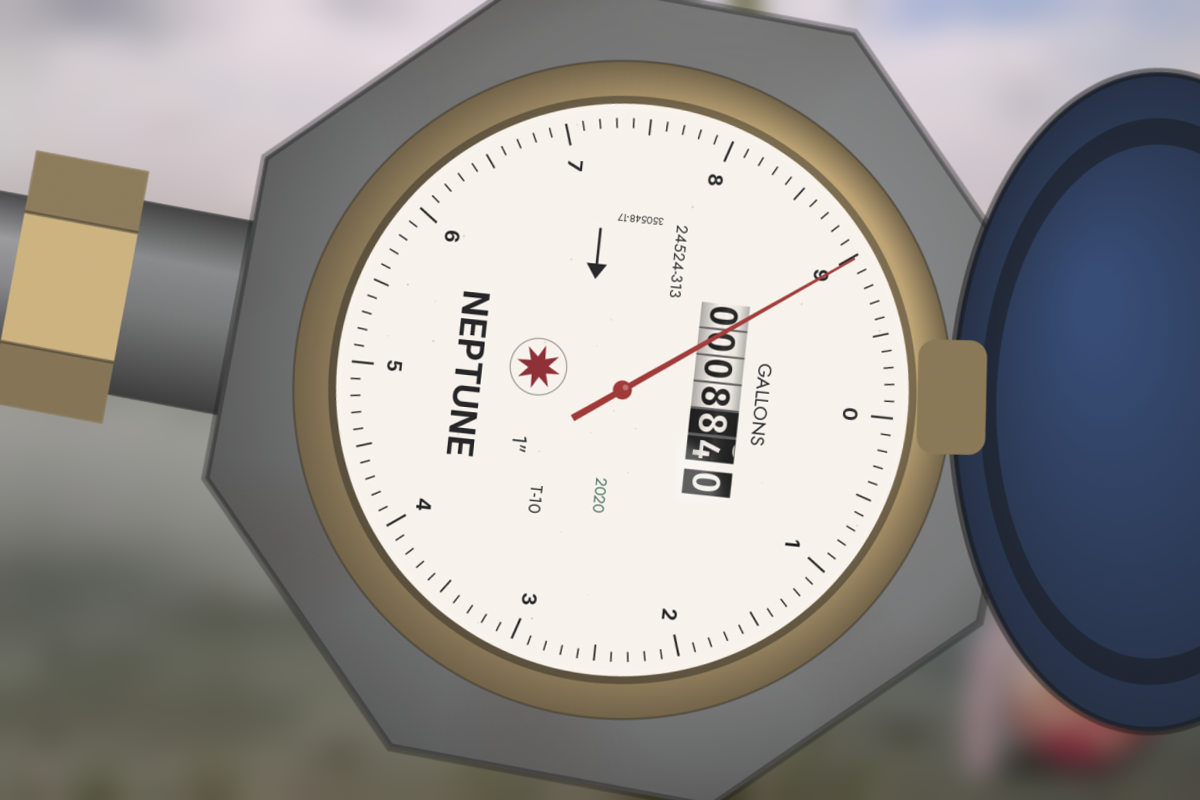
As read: value=8839.0 unit=gal
